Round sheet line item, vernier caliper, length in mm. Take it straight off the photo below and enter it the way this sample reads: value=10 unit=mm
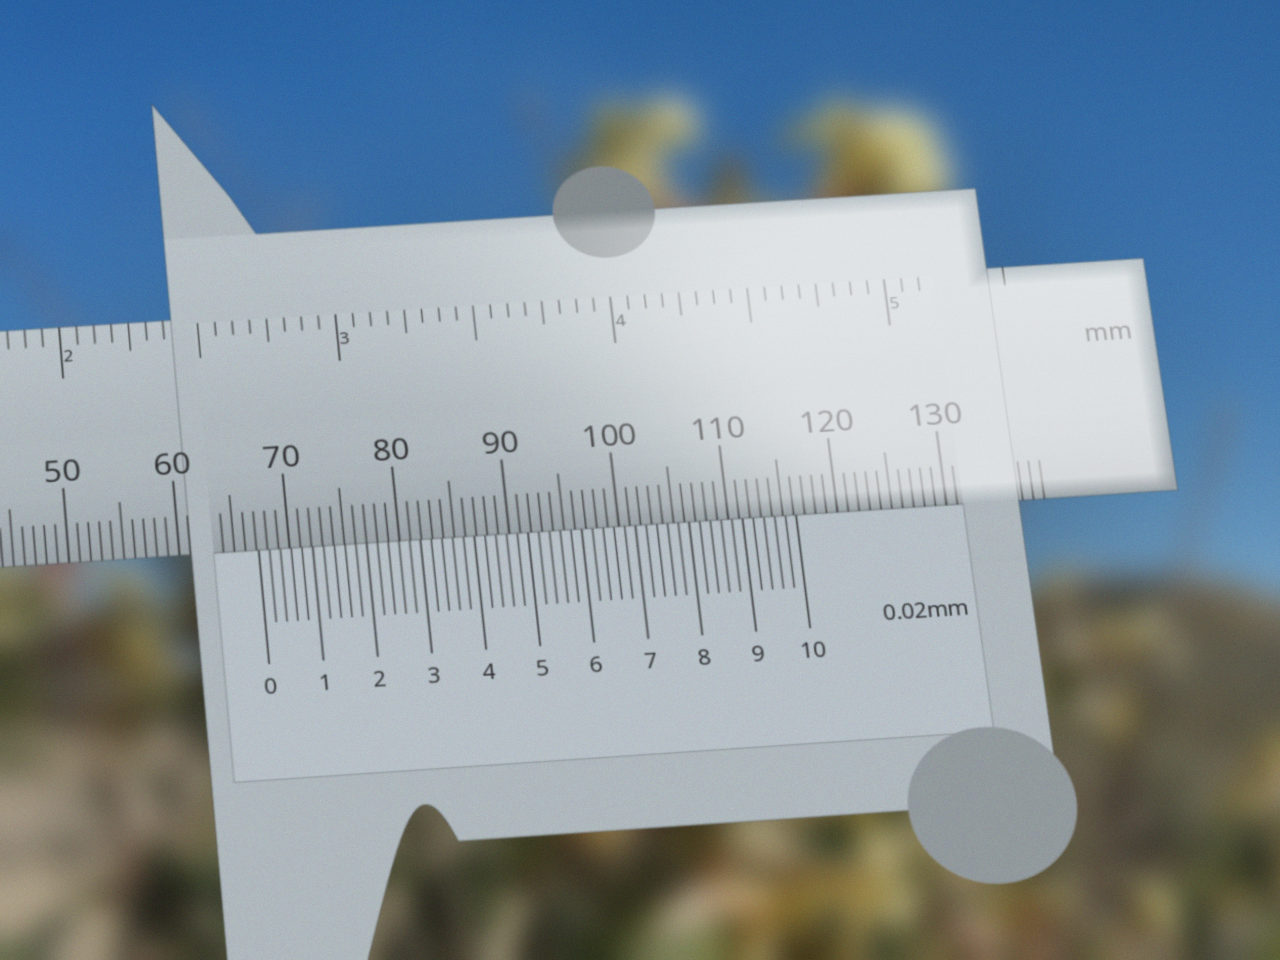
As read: value=67.2 unit=mm
